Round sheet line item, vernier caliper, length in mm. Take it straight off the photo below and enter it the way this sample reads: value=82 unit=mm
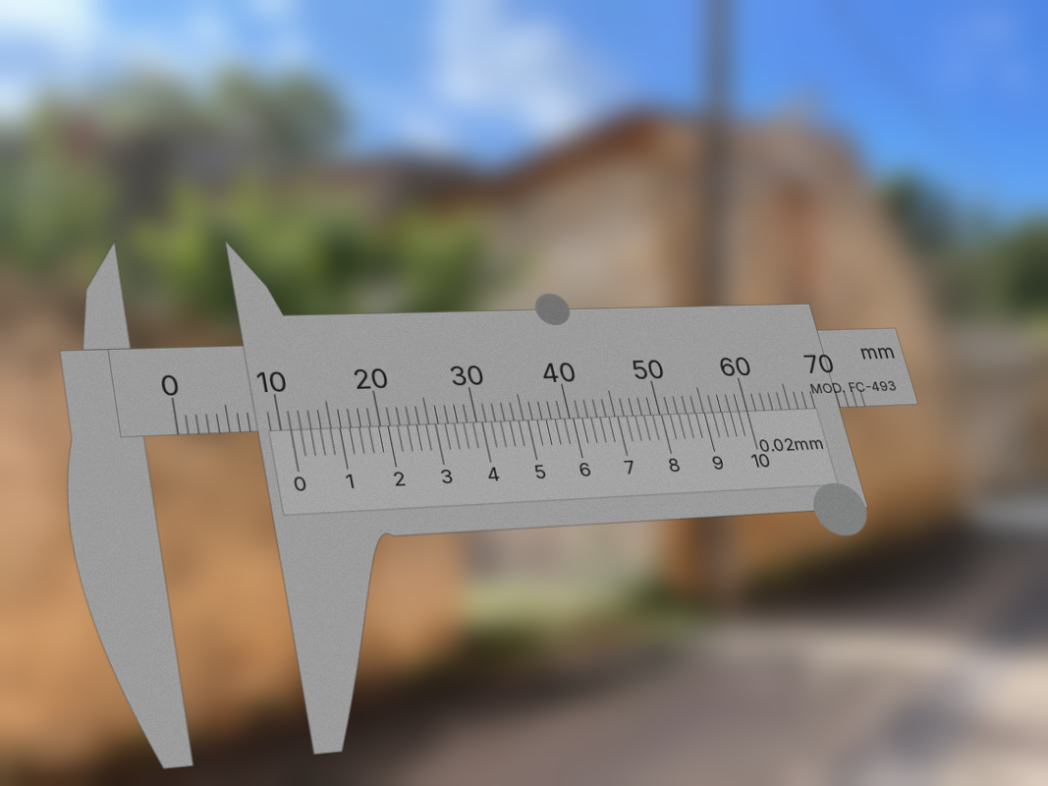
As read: value=11.0 unit=mm
